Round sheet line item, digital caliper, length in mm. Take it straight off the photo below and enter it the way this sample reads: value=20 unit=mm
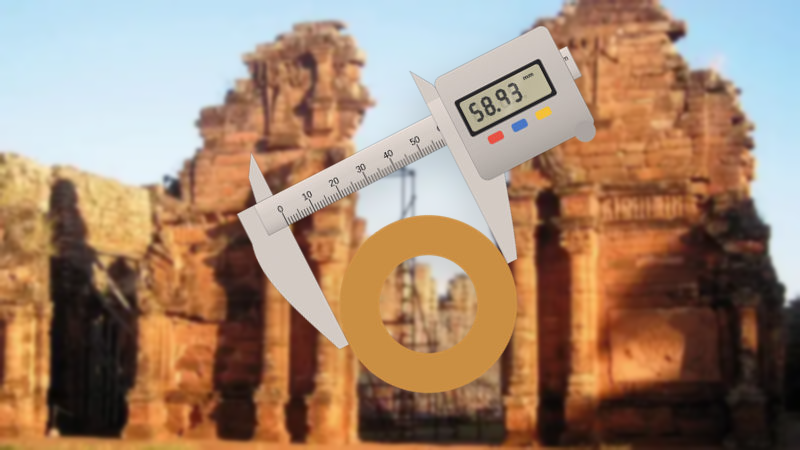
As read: value=58.93 unit=mm
